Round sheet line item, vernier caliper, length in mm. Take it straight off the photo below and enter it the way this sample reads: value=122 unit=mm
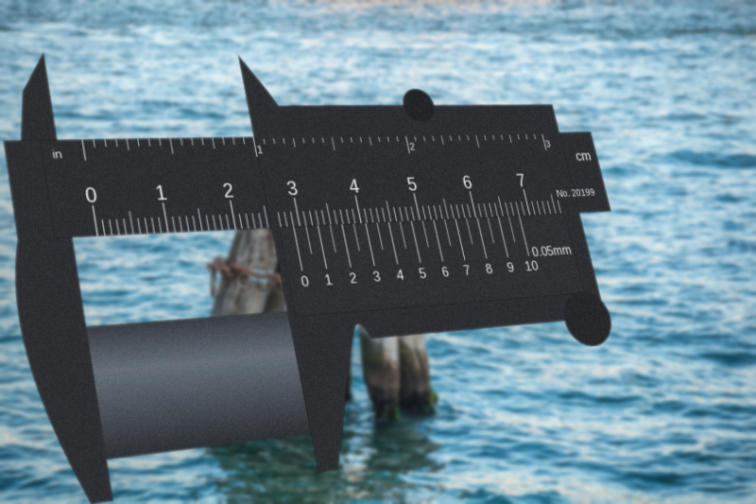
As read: value=29.0 unit=mm
